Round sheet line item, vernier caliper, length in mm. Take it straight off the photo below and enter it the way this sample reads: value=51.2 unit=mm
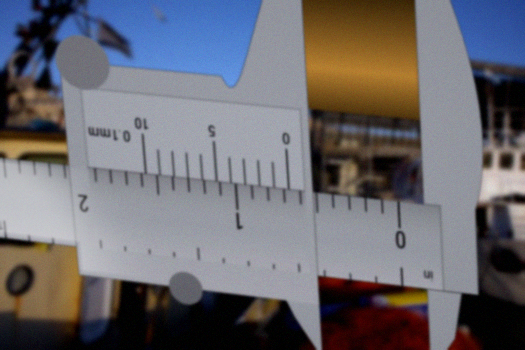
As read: value=6.7 unit=mm
